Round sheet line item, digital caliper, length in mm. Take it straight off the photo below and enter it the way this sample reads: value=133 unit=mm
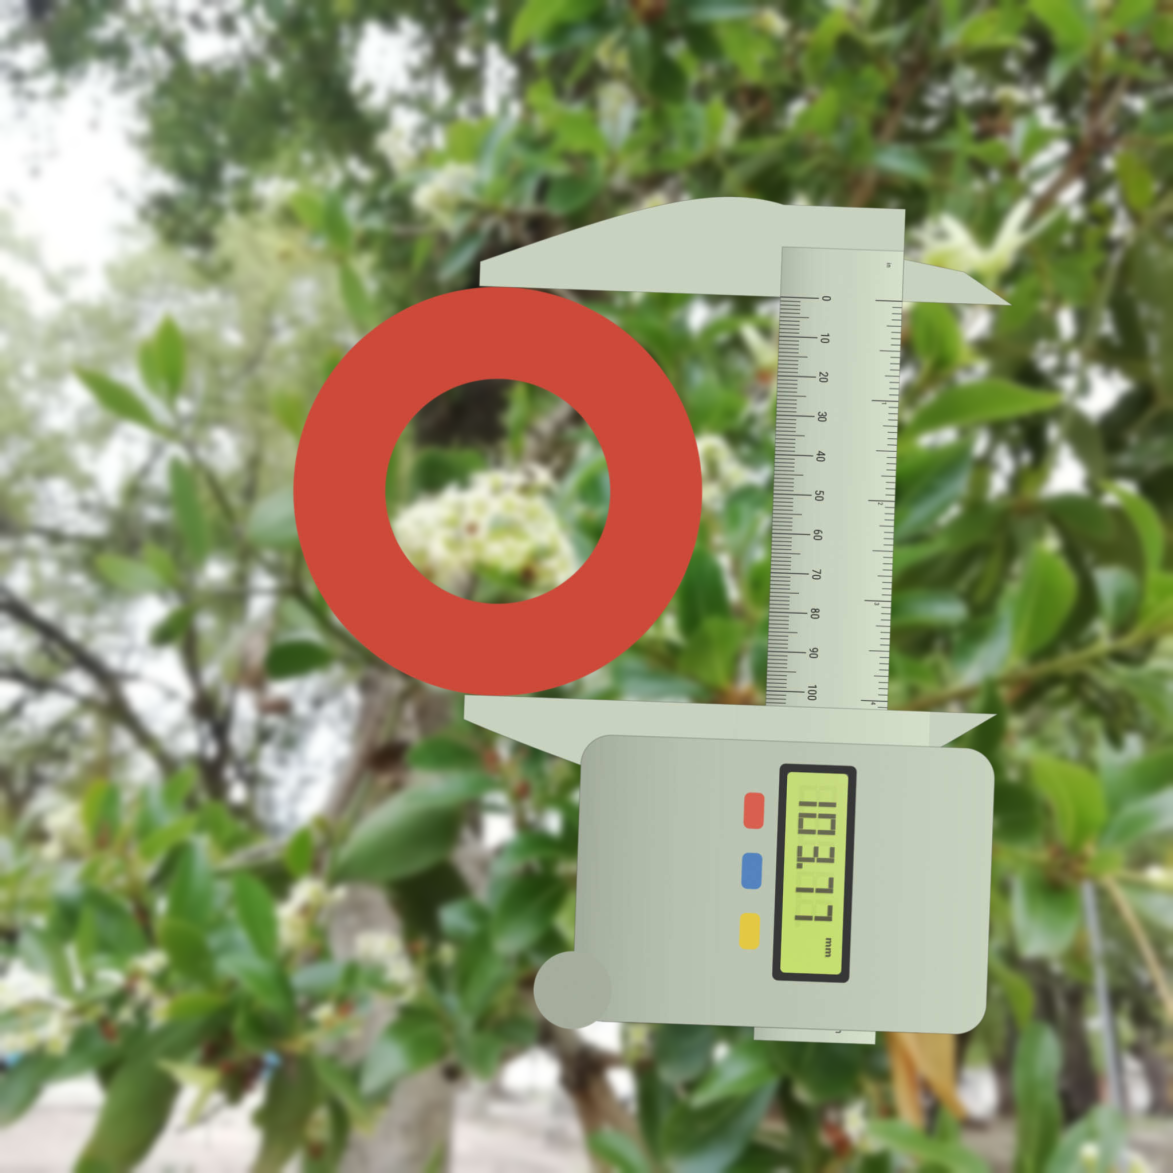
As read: value=103.77 unit=mm
